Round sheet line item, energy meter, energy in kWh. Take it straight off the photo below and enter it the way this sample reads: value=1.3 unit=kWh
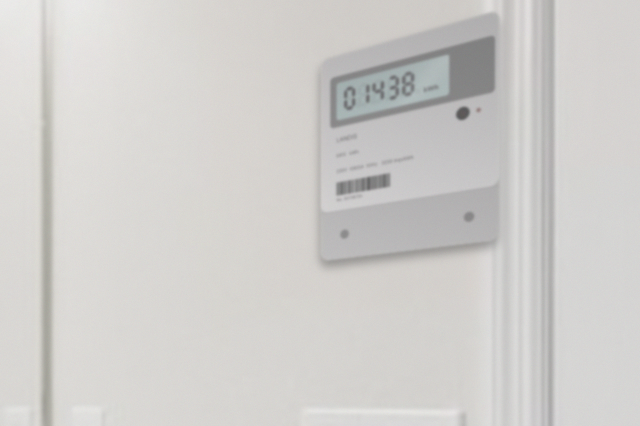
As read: value=1438 unit=kWh
